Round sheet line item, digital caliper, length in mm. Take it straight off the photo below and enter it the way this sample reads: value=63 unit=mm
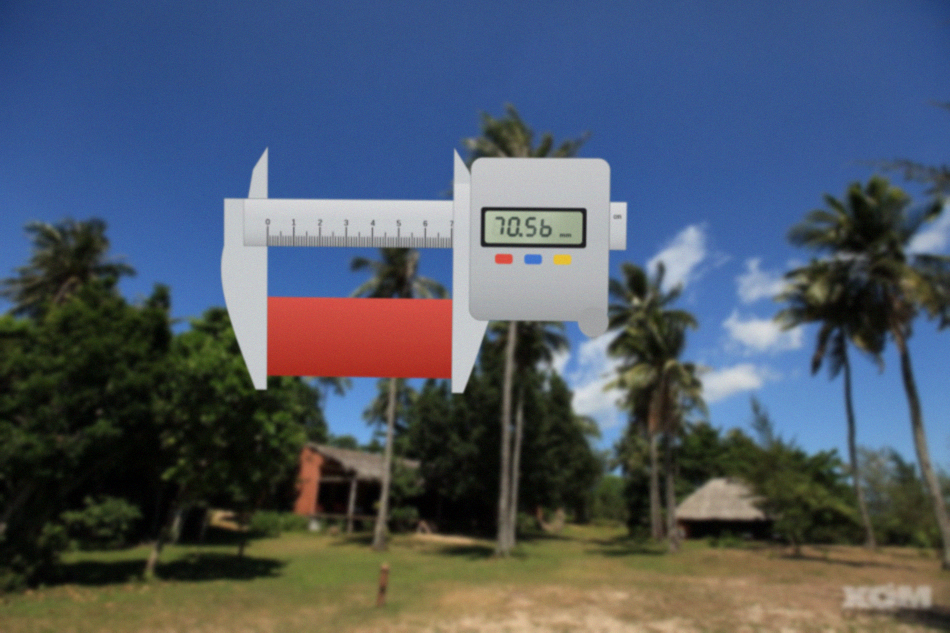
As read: value=70.56 unit=mm
